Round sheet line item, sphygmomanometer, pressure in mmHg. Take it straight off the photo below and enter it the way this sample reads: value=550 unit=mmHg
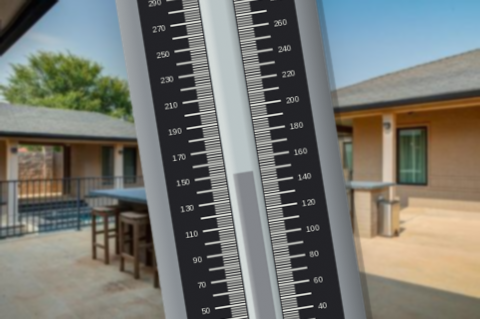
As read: value=150 unit=mmHg
